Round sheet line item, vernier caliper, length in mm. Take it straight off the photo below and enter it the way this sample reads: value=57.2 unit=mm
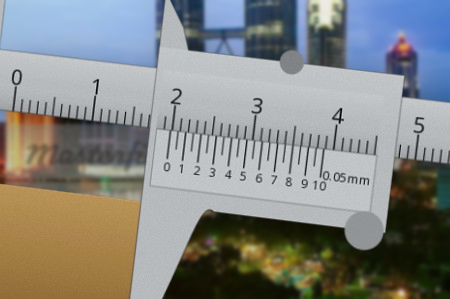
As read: value=19.8 unit=mm
